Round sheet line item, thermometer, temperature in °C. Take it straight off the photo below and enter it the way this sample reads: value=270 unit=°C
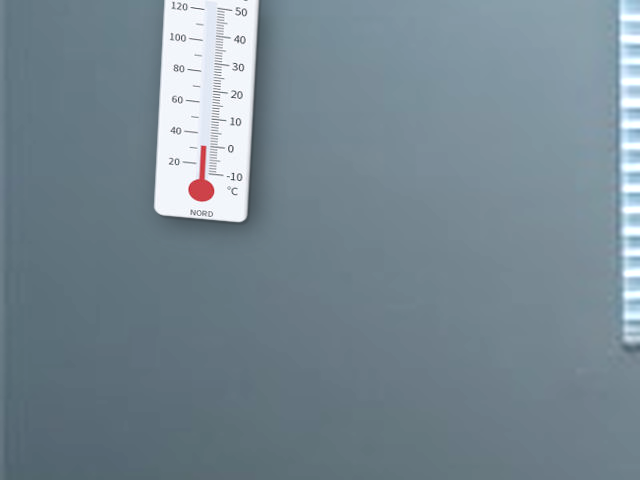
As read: value=0 unit=°C
